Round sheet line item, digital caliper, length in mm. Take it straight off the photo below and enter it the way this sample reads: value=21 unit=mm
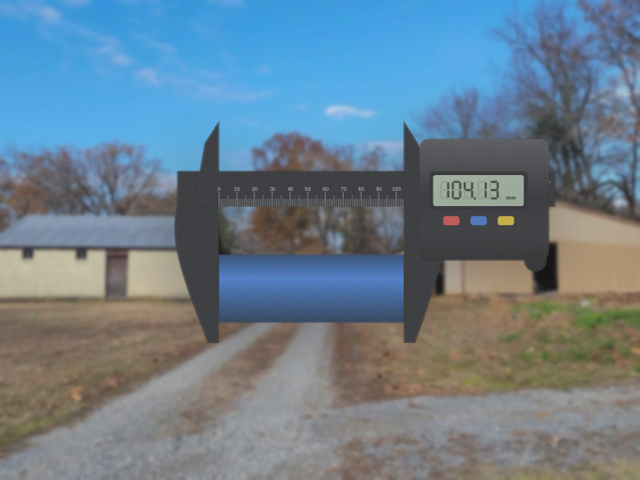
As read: value=104.13 unit=mm
